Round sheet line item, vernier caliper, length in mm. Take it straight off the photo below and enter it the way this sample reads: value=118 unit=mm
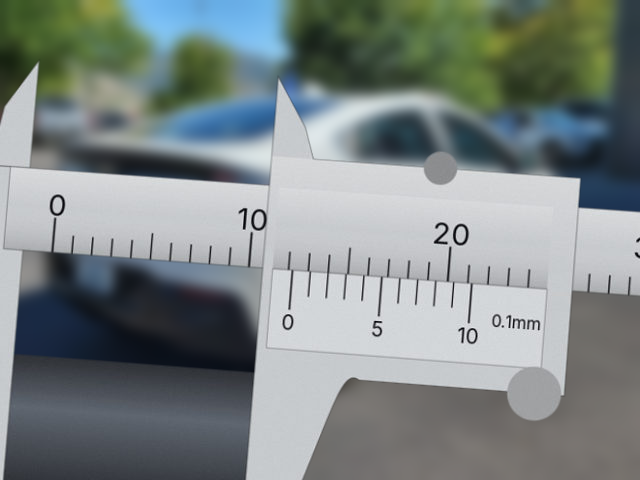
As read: value=12.2 unit=mm
